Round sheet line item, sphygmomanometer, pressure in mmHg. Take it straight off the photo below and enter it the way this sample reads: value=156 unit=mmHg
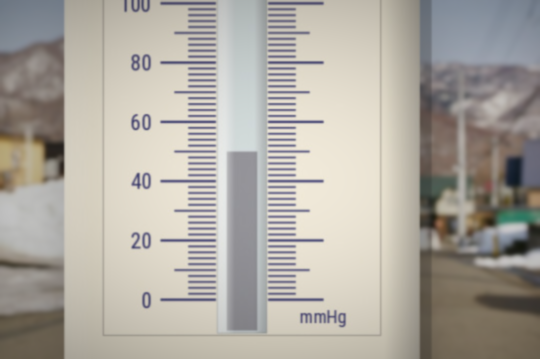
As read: value=50 unit=mmHg
